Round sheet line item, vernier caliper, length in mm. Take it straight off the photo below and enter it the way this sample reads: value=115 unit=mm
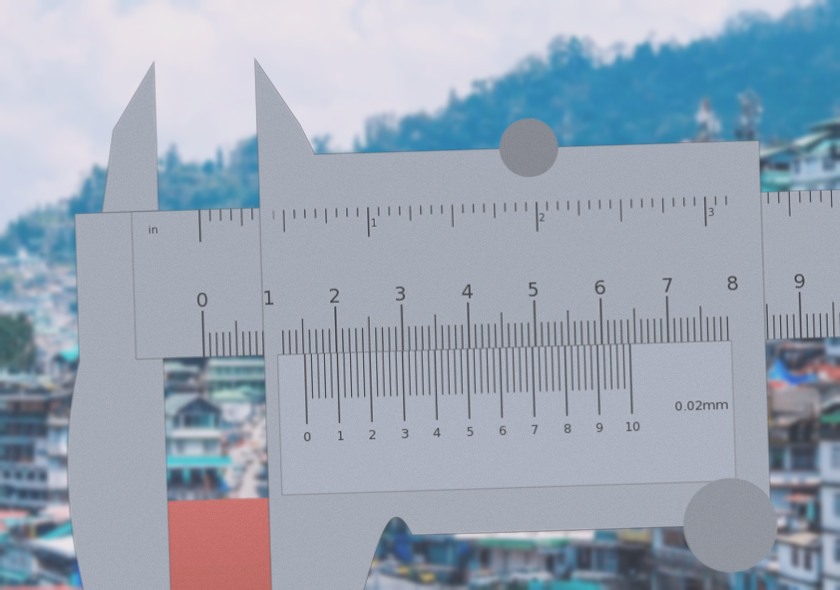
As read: value=15.2 unit=mm
